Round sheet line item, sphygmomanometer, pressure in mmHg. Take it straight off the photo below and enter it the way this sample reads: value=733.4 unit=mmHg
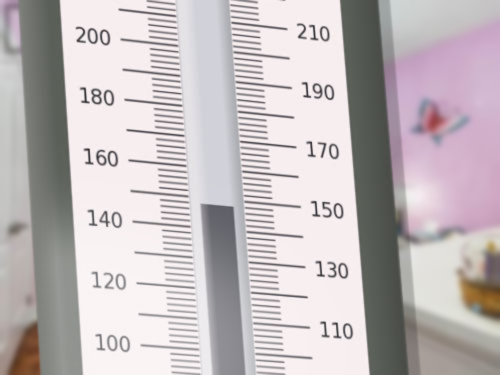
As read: value=148 unit=mmHg
